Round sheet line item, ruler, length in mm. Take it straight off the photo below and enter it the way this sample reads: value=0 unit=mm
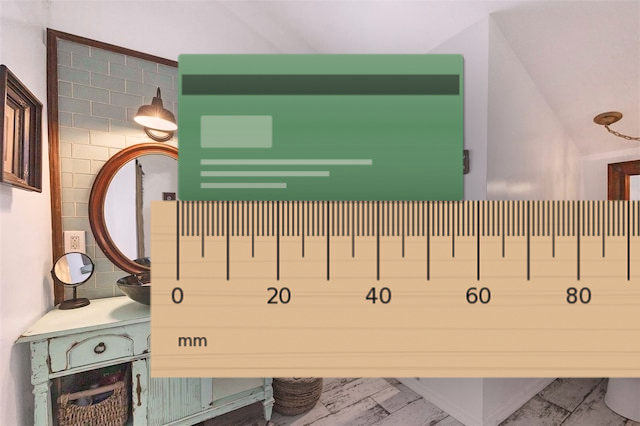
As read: value=57 unit=mm
